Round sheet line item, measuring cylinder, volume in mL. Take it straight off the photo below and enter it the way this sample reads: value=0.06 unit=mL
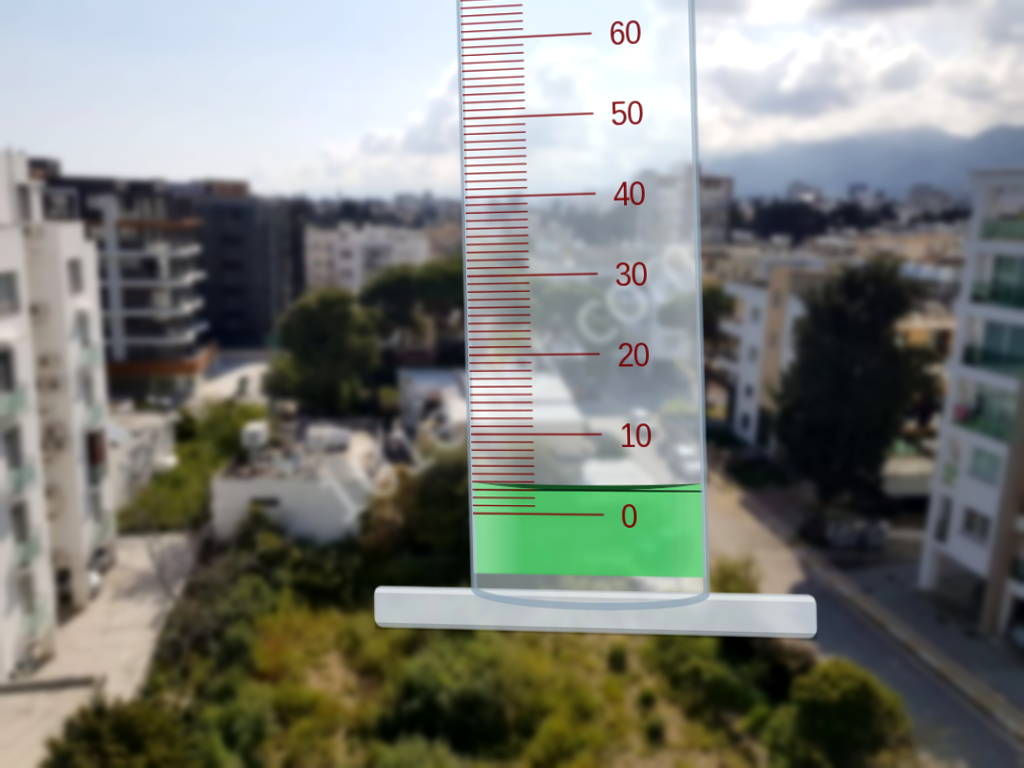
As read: value=3 unit=mL
